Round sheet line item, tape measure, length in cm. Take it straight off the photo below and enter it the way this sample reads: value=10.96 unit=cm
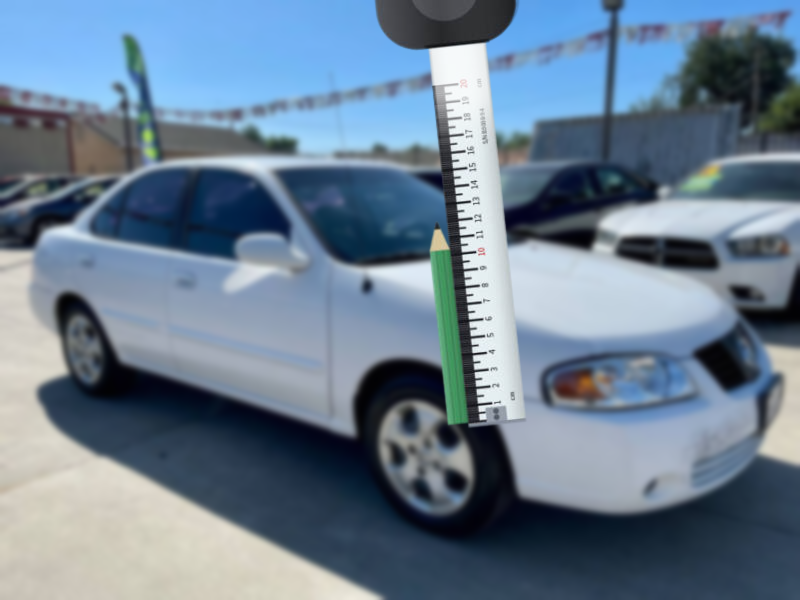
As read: value=12 unit=cm
